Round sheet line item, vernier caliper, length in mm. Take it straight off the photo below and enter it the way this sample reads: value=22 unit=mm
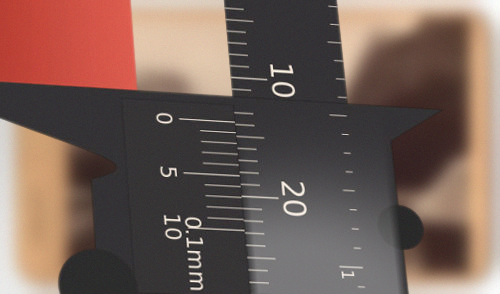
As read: value=13.8 unit=mm
